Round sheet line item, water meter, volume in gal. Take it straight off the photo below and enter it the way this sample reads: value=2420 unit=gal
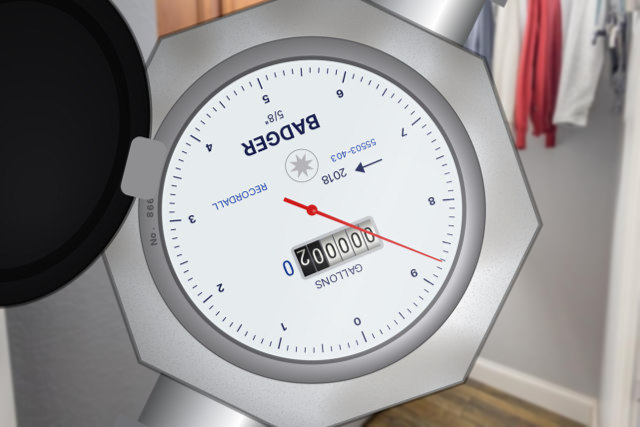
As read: value=18.7 unit=gal
